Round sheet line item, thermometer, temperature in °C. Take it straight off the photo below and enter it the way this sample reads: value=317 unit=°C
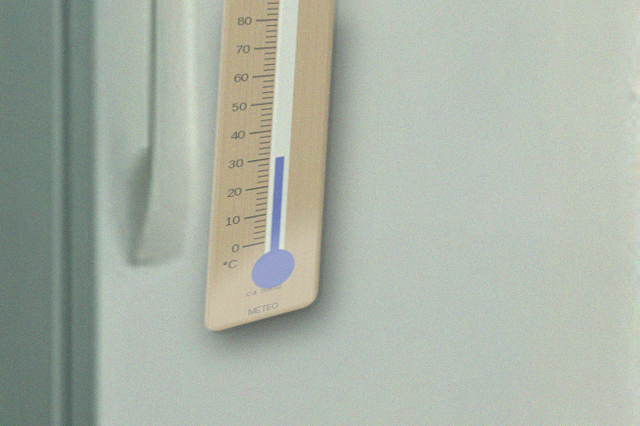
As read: value=30 unit=°C
